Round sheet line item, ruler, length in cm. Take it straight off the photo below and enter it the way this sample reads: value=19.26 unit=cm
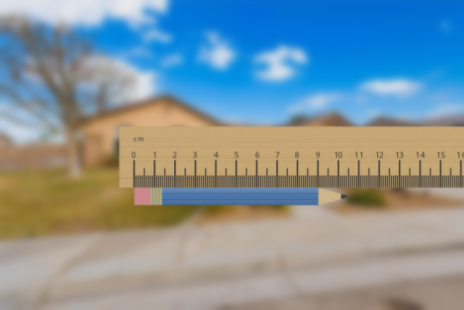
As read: value=10.5 unit=cm
